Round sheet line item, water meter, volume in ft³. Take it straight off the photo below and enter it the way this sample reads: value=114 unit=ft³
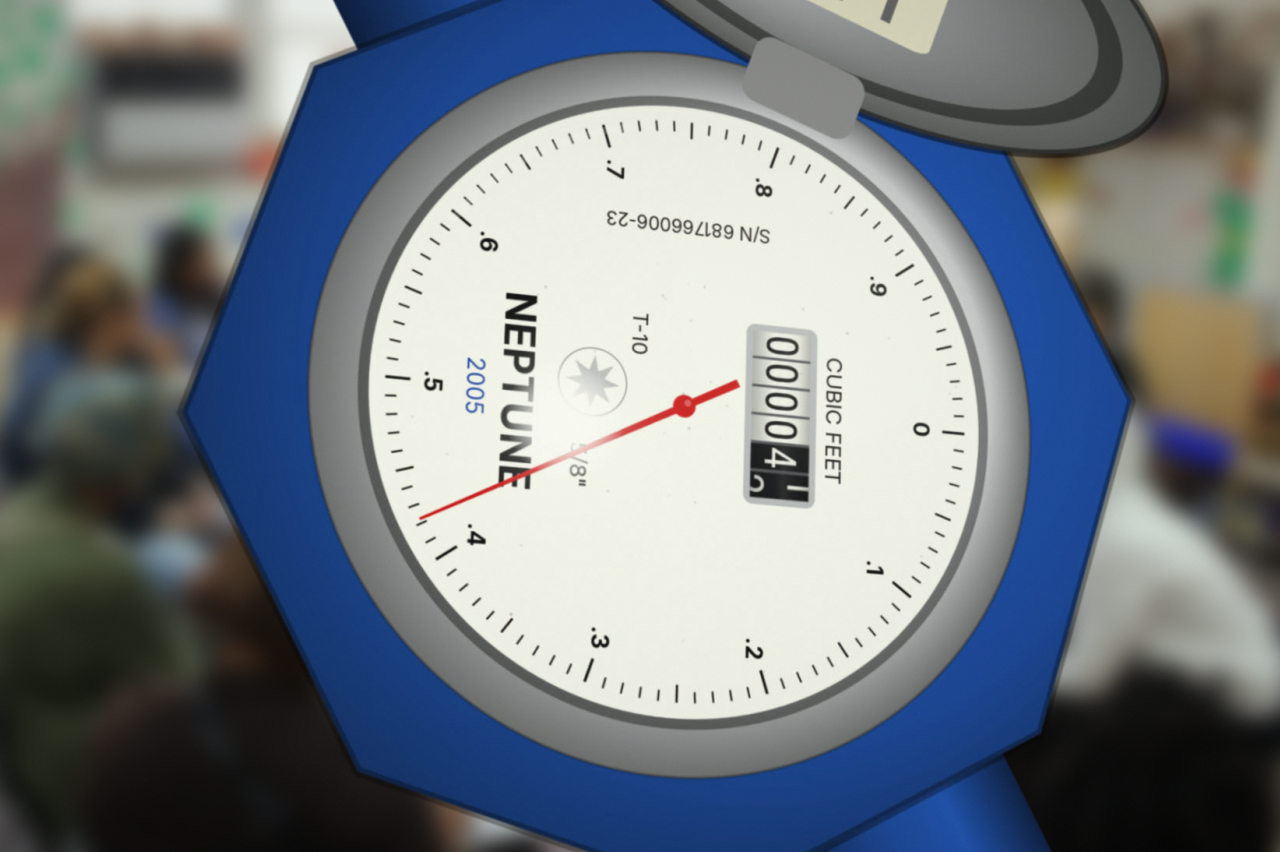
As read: value=41.42 unit=ft³
